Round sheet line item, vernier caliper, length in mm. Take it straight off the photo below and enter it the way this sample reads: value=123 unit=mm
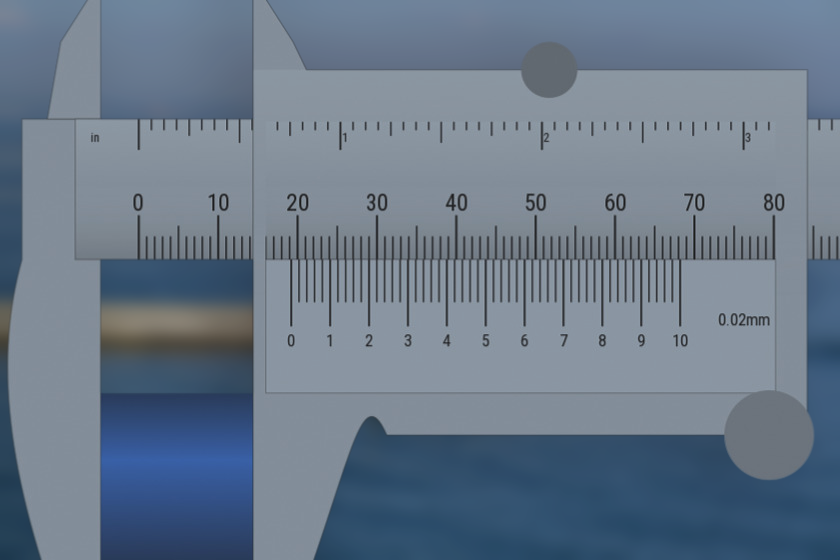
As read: value=19.2 unit=mm
